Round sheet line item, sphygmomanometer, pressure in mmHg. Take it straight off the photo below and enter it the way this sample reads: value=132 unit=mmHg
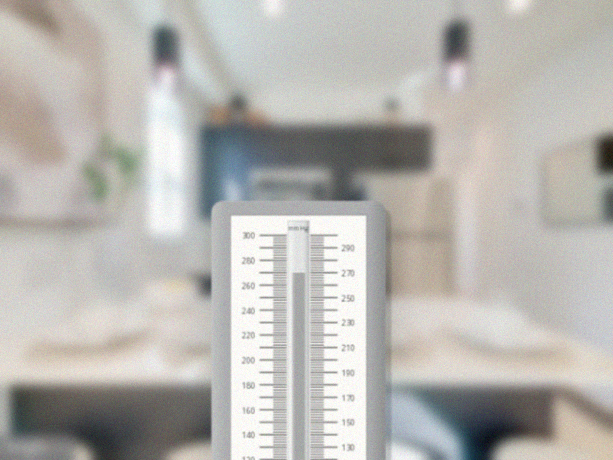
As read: value=270 unit=mmHg
